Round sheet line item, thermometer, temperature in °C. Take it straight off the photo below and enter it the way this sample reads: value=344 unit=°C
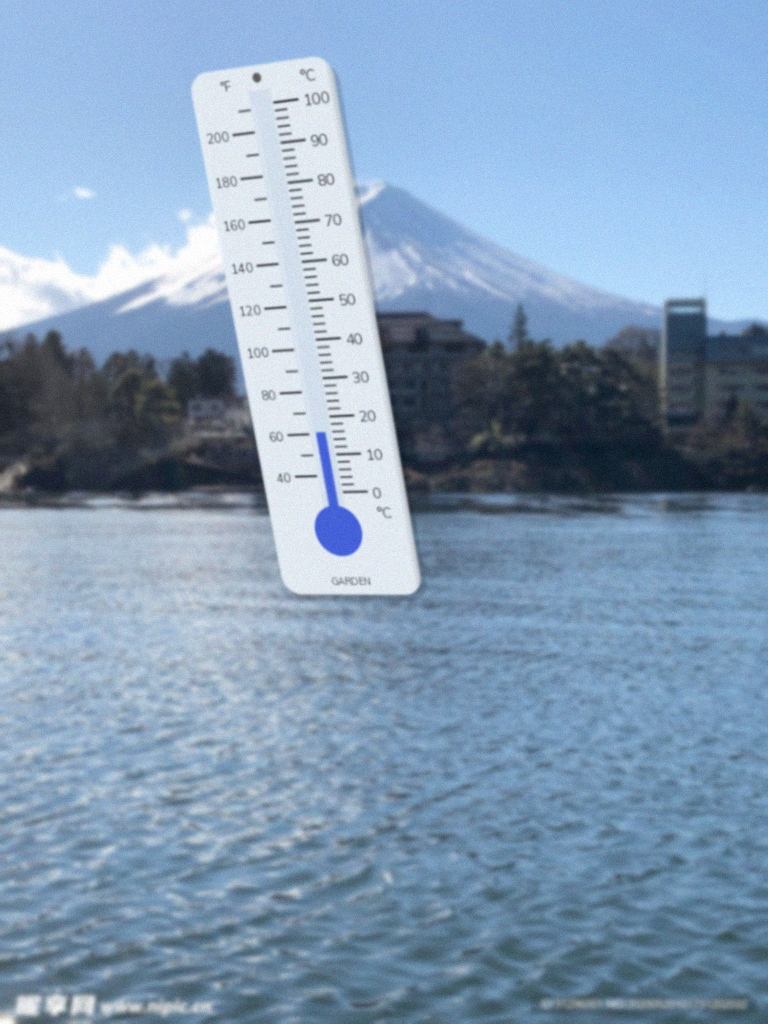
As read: value=16 unit=°C
